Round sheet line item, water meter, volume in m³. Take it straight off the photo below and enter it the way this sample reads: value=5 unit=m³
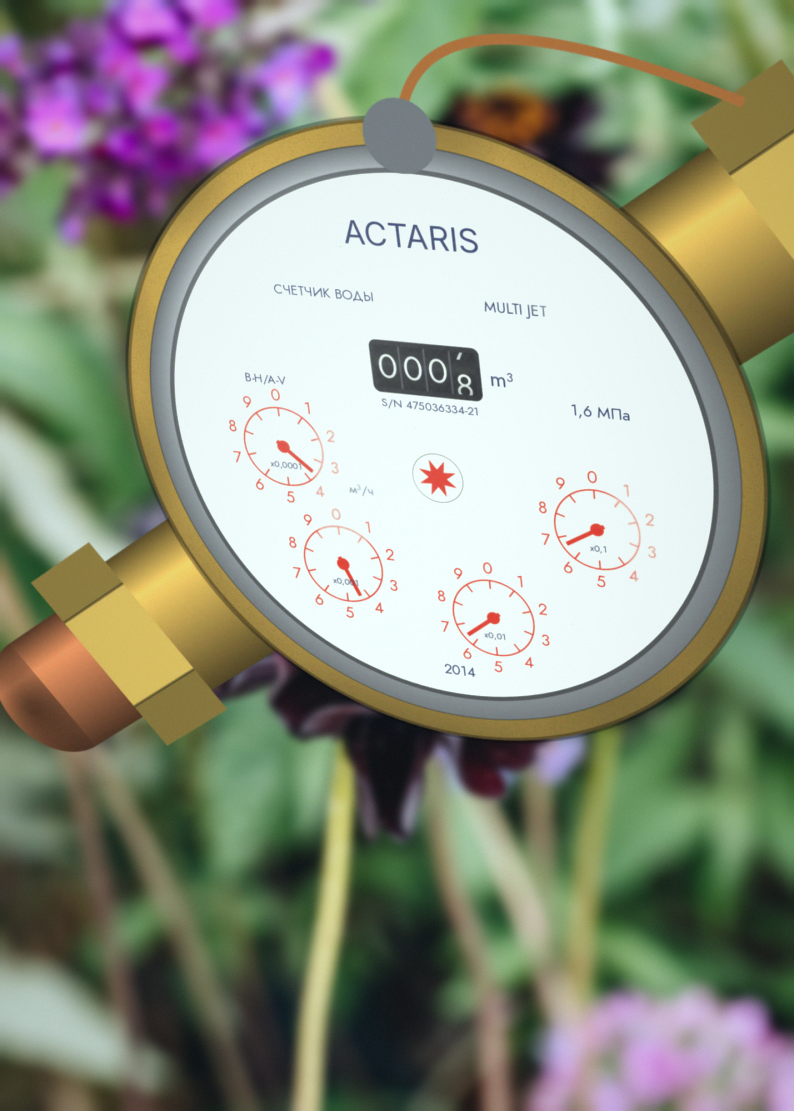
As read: value=7.6643 unit=m³
